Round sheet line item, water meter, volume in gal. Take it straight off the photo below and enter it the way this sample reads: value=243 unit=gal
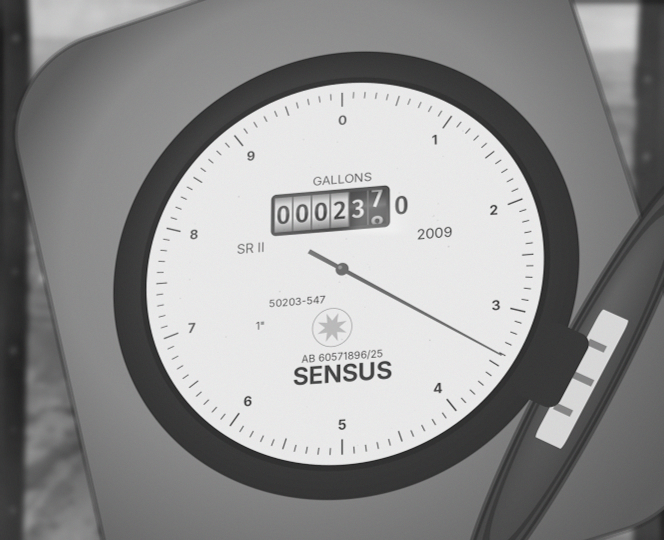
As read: value=2373.4 unit=gal
